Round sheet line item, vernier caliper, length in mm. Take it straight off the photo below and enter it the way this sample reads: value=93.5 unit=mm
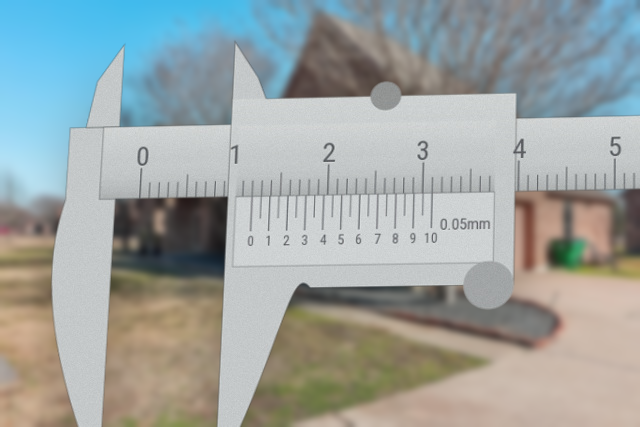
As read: value=12.0 unit=mm
